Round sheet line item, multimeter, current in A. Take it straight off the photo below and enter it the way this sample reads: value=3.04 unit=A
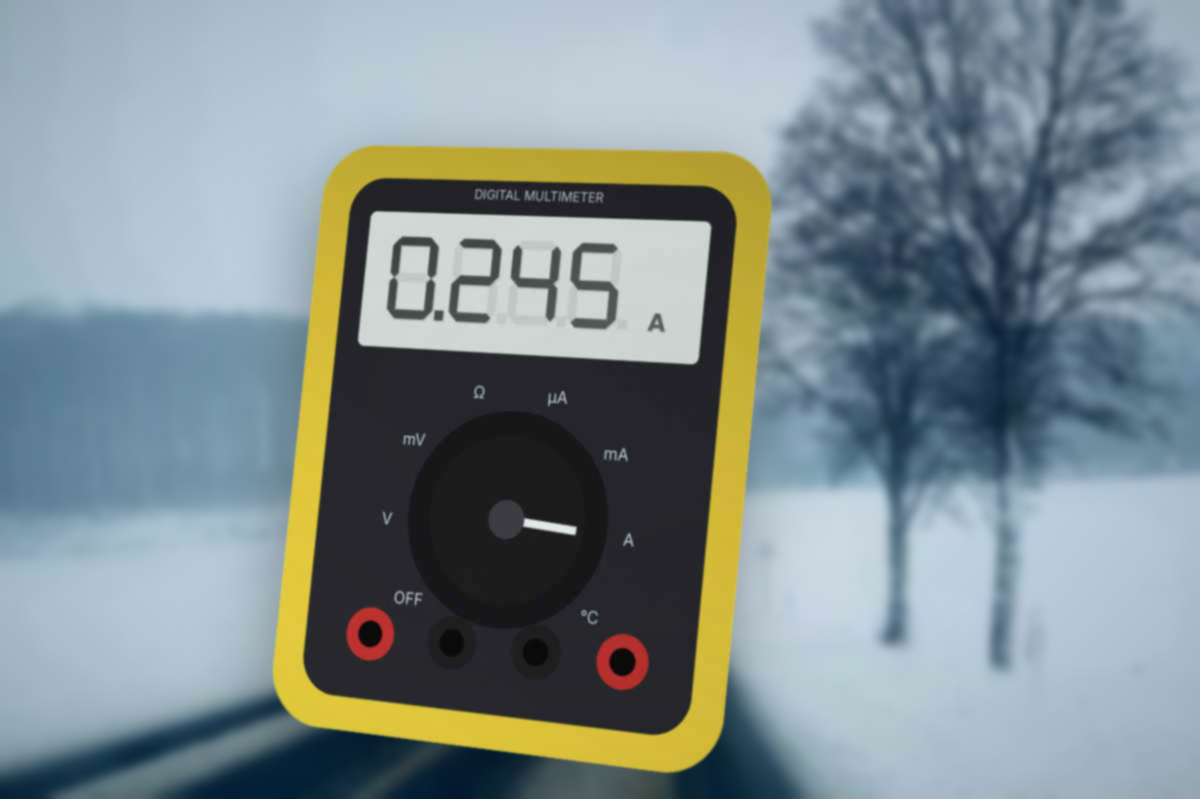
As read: value=0.245 unit=A
